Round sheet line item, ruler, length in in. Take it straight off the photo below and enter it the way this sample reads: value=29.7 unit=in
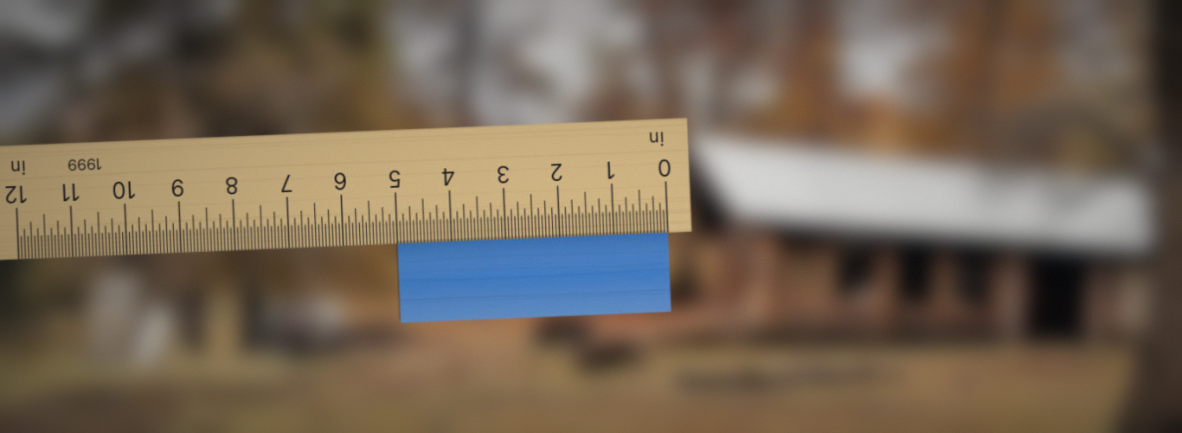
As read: value=5 unit=in
